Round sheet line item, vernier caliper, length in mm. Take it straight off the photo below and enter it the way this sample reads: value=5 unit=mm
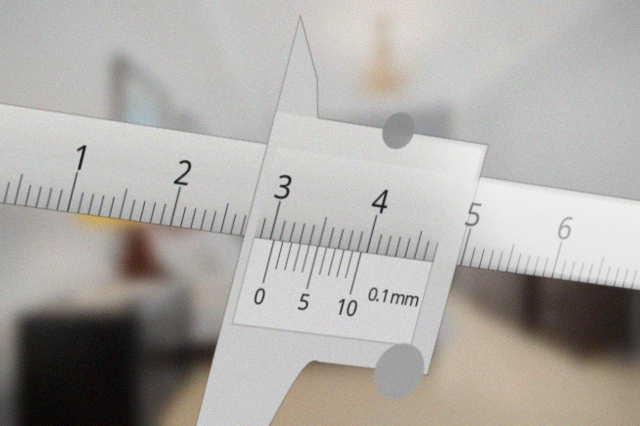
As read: value=30.4 unit=mm
